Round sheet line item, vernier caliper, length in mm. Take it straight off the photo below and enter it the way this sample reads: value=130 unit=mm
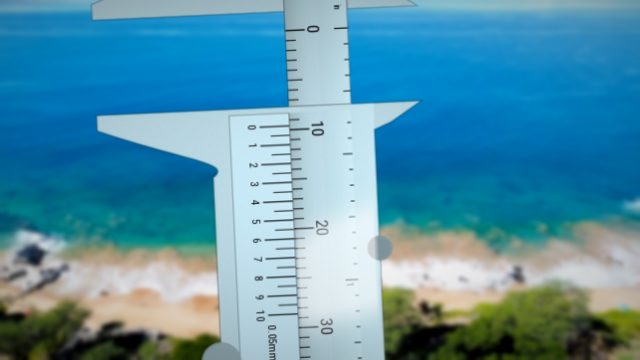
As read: value=9.6 unit=mm
